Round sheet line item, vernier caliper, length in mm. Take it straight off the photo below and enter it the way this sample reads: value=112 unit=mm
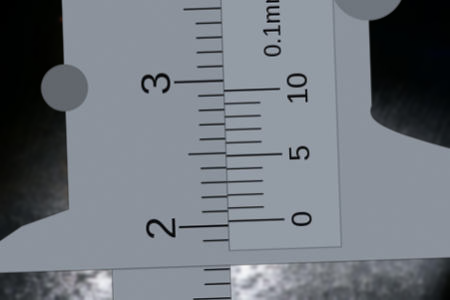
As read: value=20.3 unit=mm
